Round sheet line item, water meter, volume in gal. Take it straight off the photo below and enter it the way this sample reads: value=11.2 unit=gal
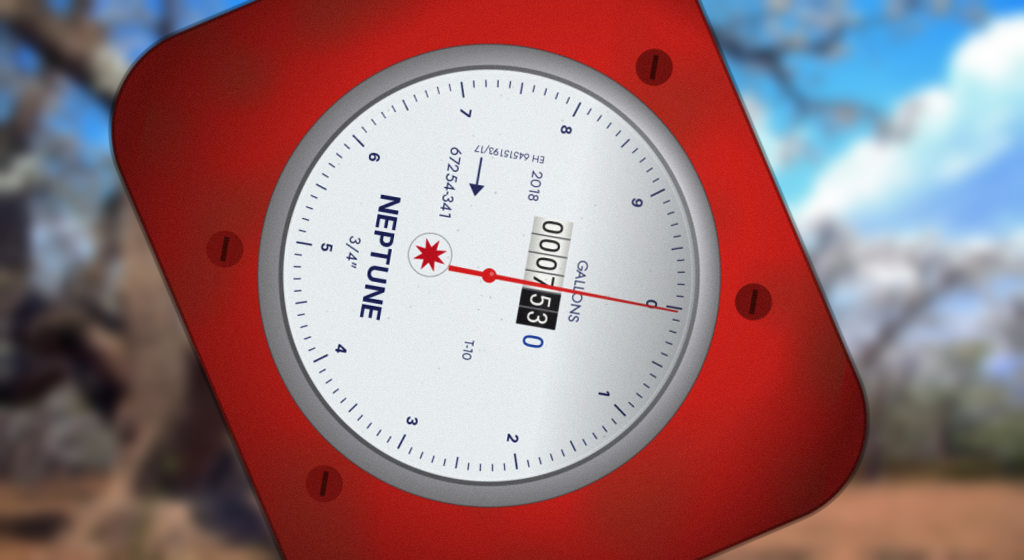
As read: value=7530.0 unit=gal
